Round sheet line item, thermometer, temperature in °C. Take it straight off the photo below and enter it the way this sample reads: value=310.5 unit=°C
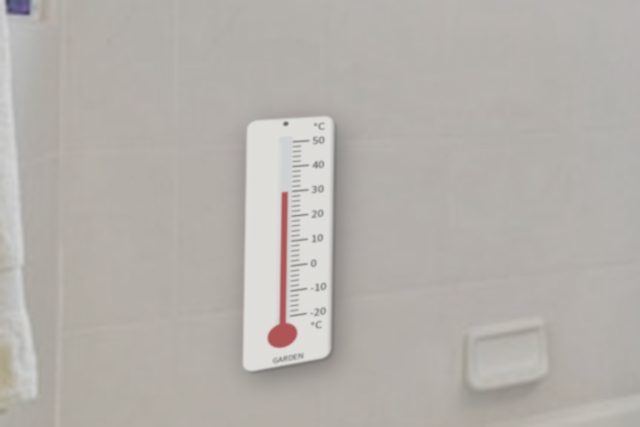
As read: value=30 unit=°C
